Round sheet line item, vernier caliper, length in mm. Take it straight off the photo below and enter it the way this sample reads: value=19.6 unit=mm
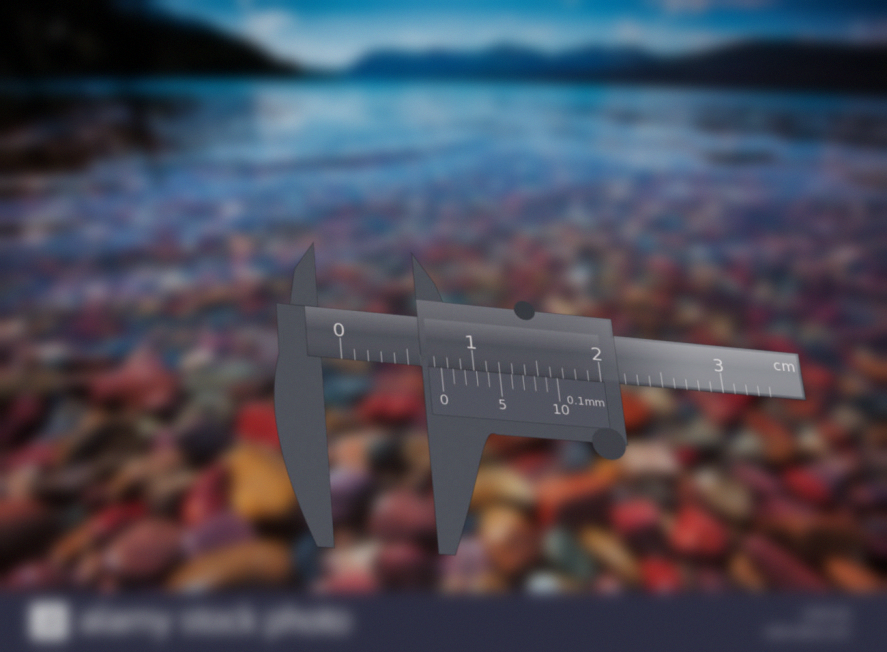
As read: value=7.5 unit=mm
